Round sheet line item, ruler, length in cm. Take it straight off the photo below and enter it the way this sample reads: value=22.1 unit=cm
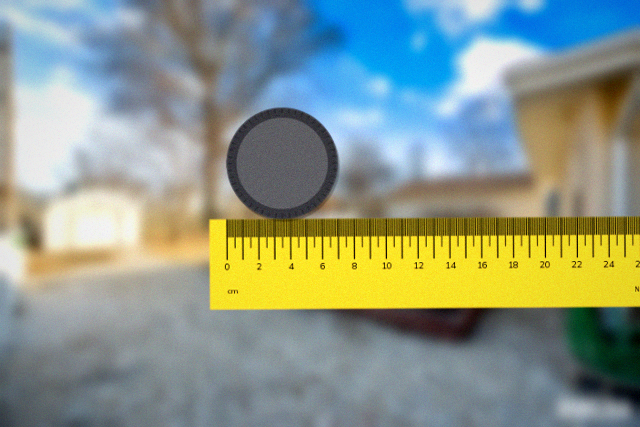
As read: value=7 unit=cm
